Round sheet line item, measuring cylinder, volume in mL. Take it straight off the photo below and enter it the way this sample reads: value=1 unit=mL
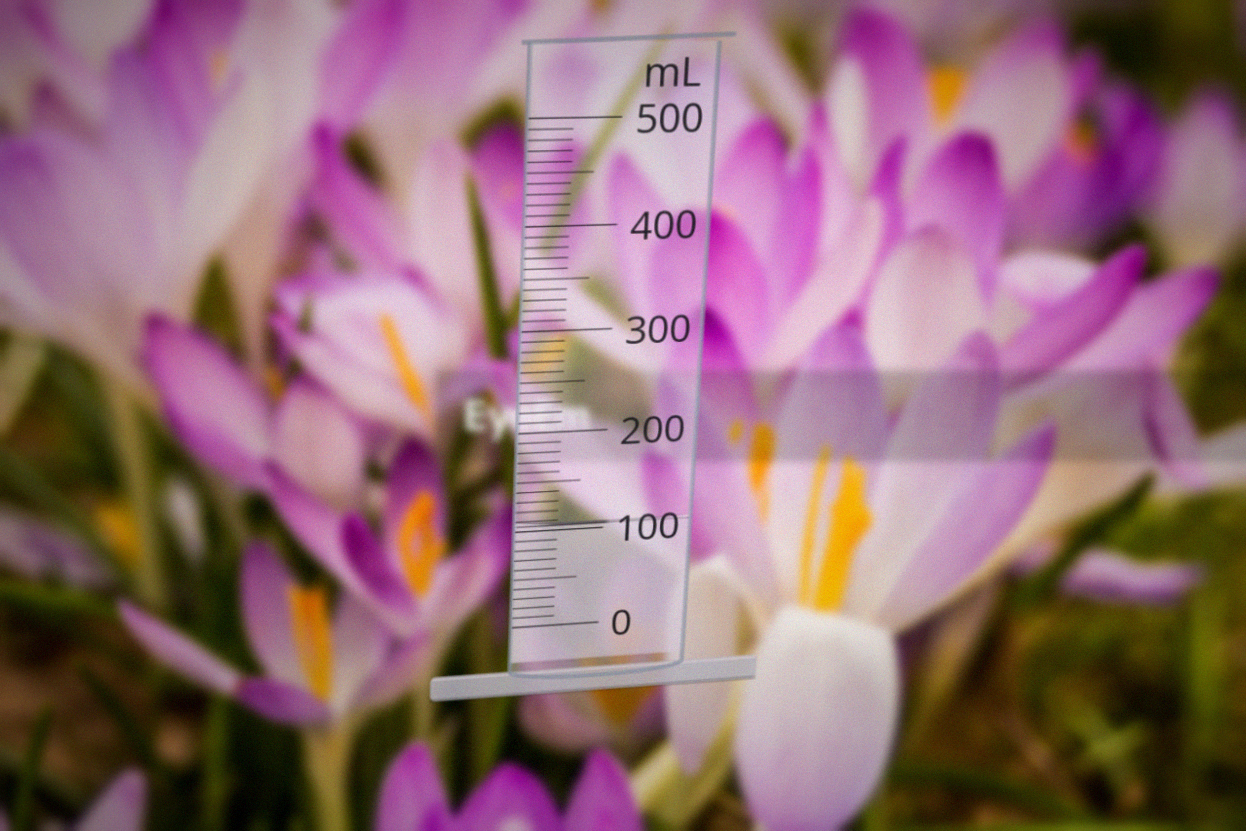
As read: value=105 unit=mL
